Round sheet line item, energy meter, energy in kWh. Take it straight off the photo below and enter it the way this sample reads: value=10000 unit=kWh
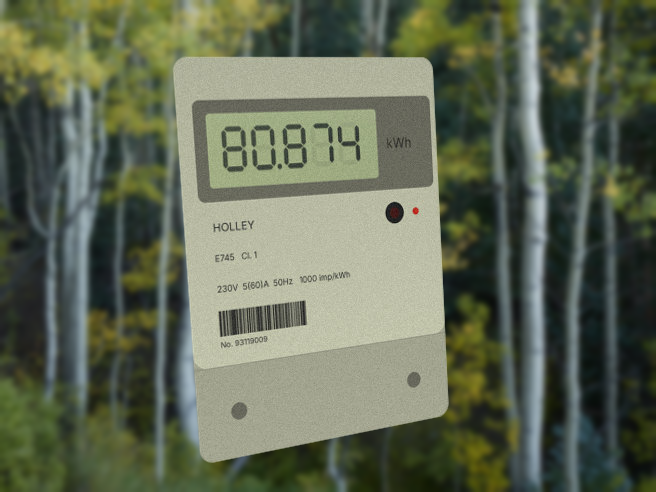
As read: value=80.874 unit=kWh
